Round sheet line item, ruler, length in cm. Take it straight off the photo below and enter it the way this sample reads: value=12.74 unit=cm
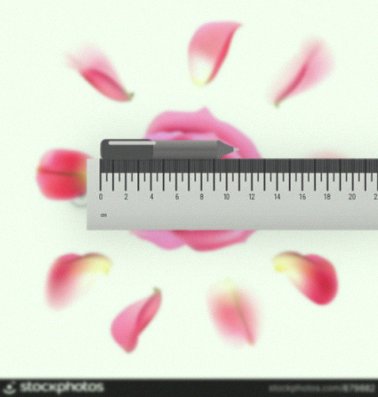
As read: value=11 unit=cm
